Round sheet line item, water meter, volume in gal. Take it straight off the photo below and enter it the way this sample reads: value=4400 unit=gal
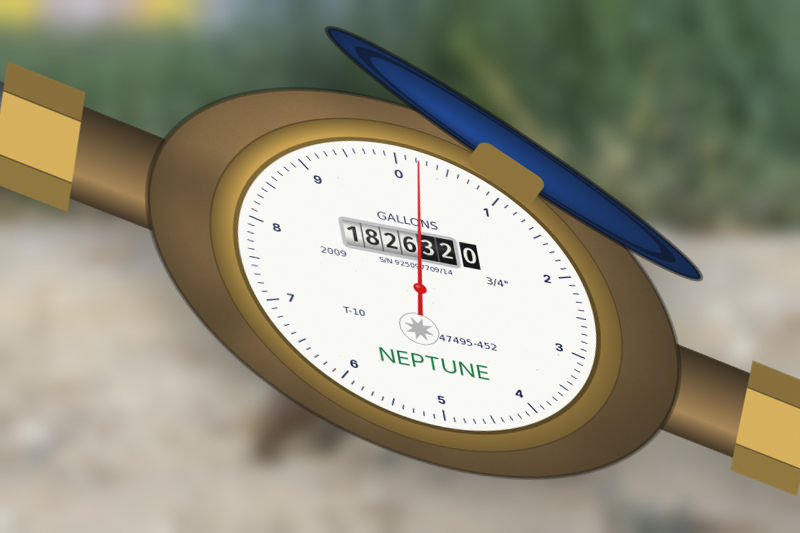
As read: value=1826320.2 unit=gal
